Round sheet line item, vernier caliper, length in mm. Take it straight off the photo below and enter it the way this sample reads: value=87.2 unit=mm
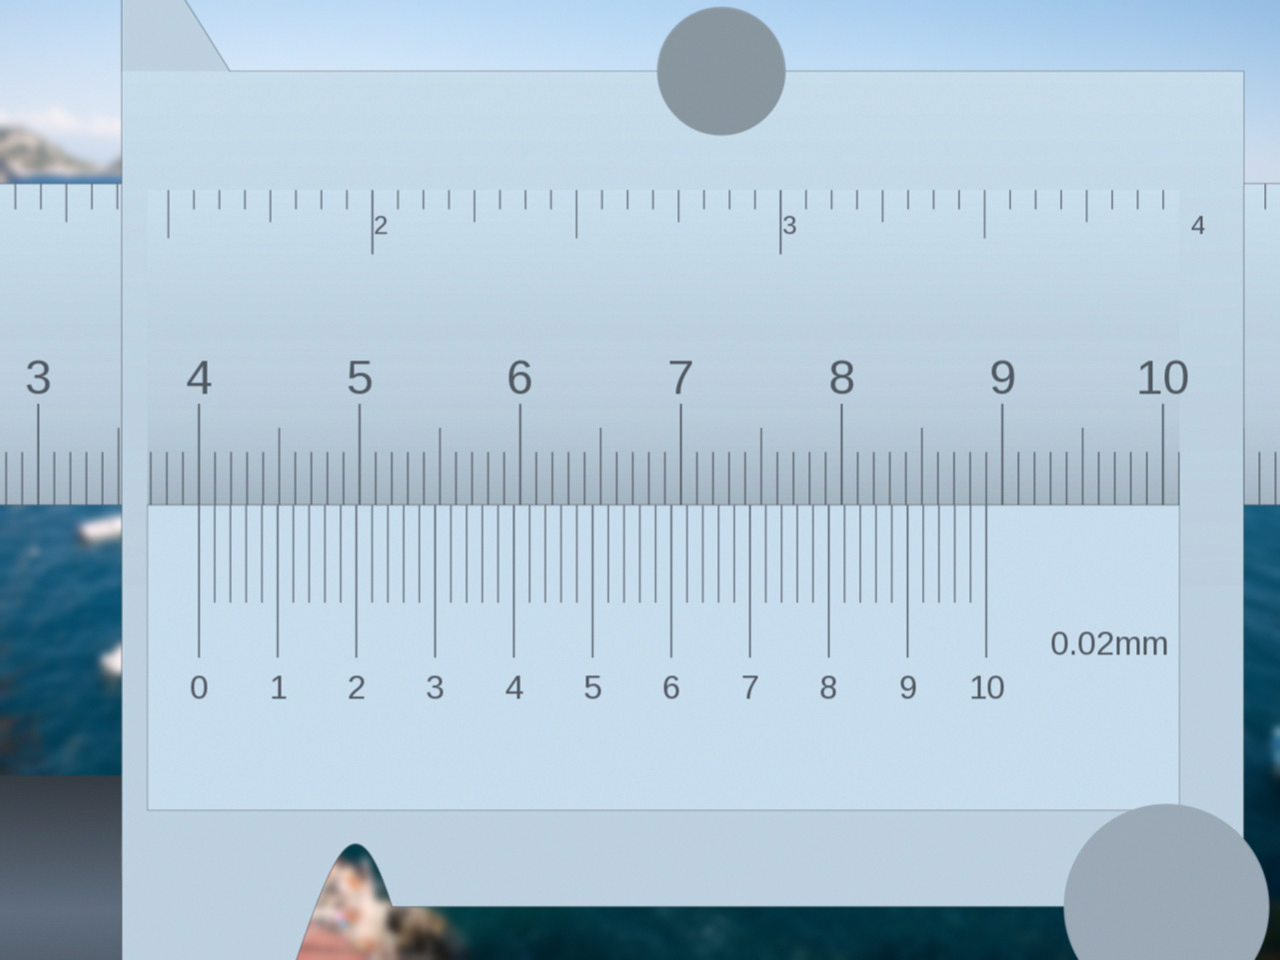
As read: value=40.0 unit=mm
